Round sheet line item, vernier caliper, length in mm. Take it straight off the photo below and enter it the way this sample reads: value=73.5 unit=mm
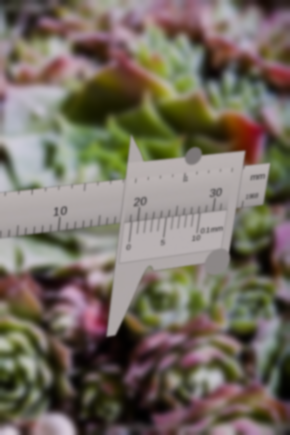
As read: value=19.2 unit=mm
